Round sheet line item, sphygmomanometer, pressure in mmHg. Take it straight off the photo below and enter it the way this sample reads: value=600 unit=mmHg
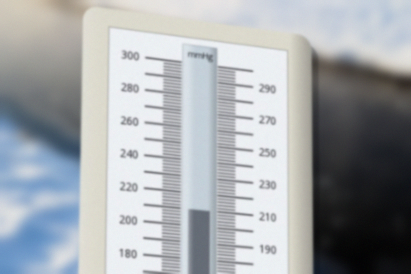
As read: value=210 unit=mmHg
